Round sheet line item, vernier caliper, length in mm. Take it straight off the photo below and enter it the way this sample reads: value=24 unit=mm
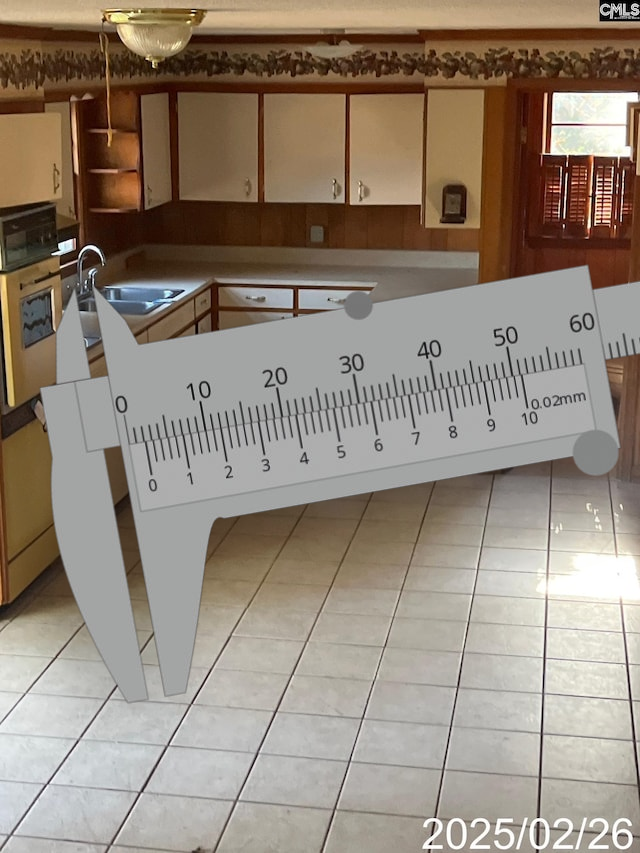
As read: value=2.2 unit=mm
